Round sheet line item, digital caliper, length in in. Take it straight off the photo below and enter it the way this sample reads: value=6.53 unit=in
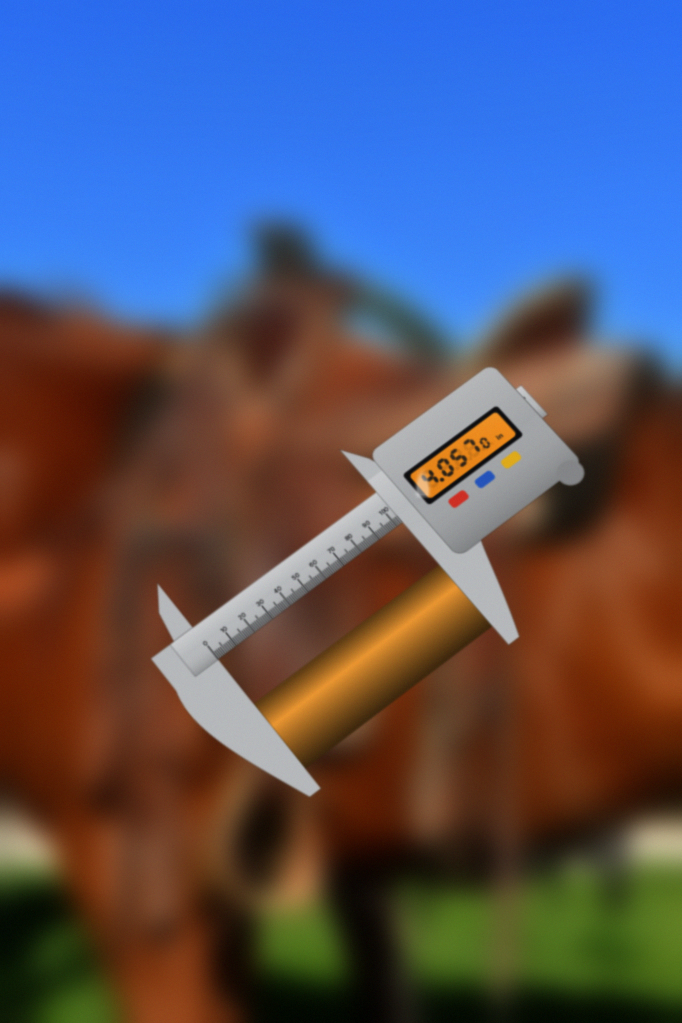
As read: value=4.0570 unit=in
